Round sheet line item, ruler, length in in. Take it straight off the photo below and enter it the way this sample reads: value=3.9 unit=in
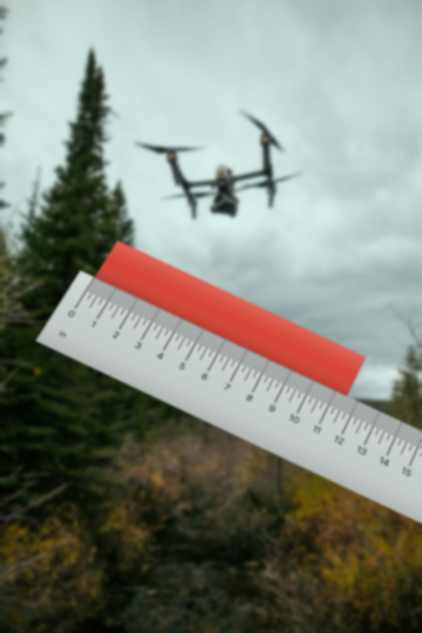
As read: value=11.5 unit=in
